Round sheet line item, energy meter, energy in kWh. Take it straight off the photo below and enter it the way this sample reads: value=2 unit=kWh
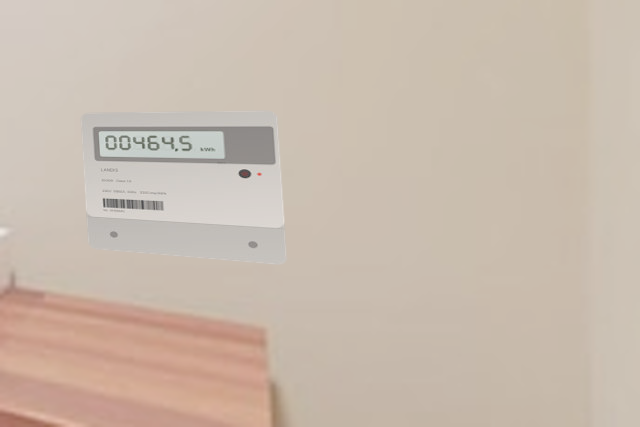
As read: value=464.5 unit=kWh
